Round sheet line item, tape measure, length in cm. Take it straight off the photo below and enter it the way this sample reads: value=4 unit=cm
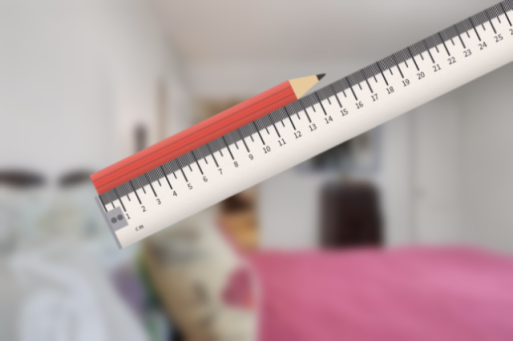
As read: value=15 unit=cm
